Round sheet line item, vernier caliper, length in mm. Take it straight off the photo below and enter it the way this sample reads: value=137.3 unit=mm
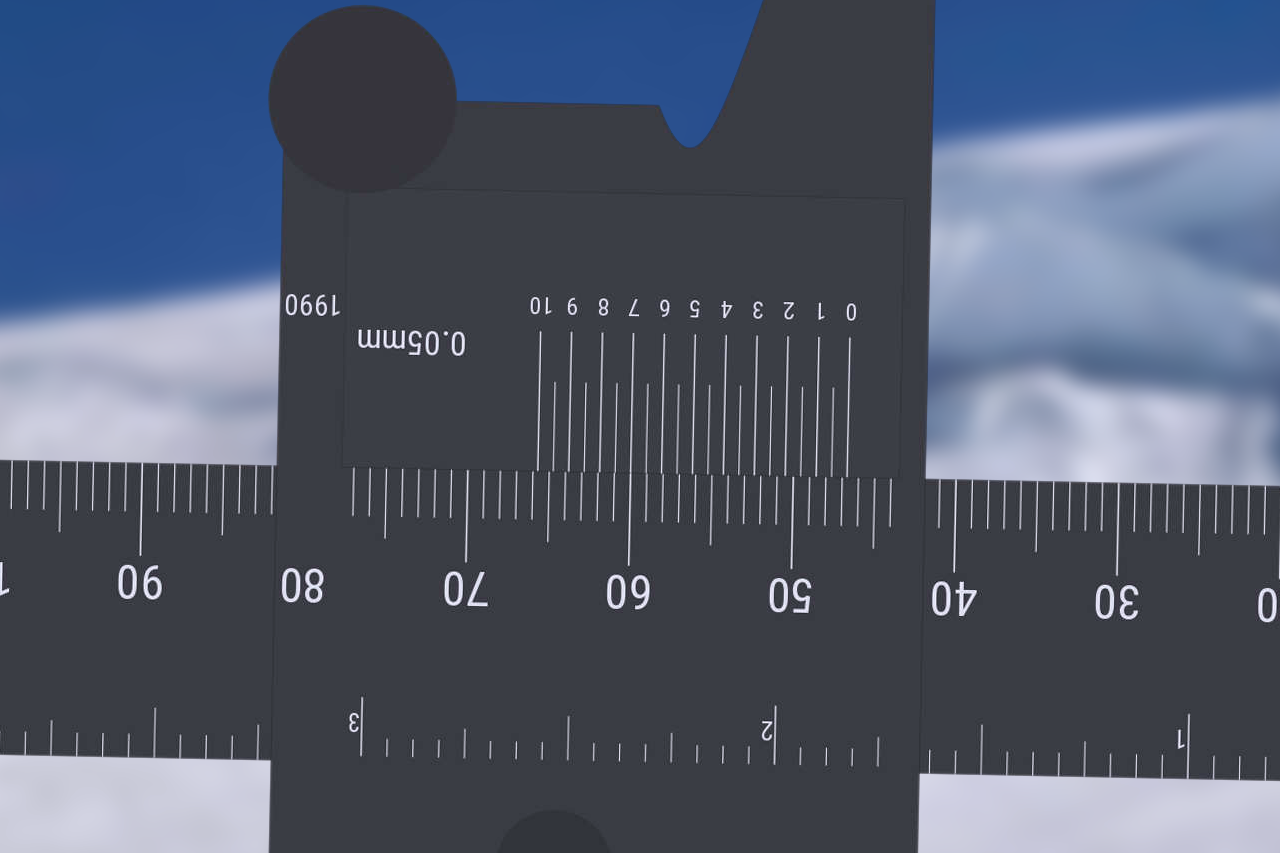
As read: value=46.7 unit=mm
